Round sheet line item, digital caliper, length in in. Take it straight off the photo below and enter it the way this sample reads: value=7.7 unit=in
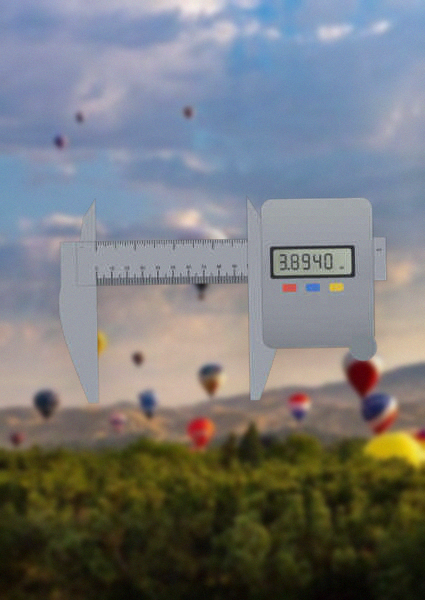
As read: value=3.8940 unit=in
